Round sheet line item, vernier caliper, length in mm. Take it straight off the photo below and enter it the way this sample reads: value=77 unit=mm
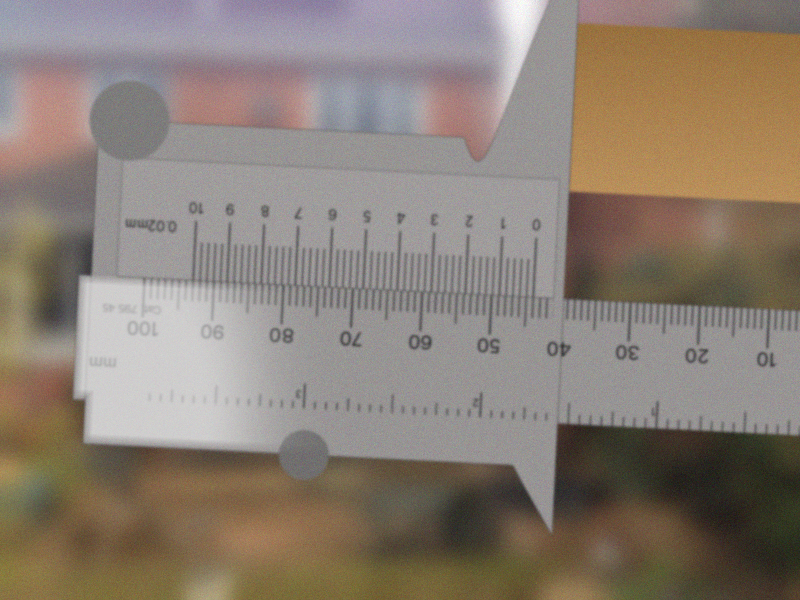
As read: value=44.0 unit=mm
